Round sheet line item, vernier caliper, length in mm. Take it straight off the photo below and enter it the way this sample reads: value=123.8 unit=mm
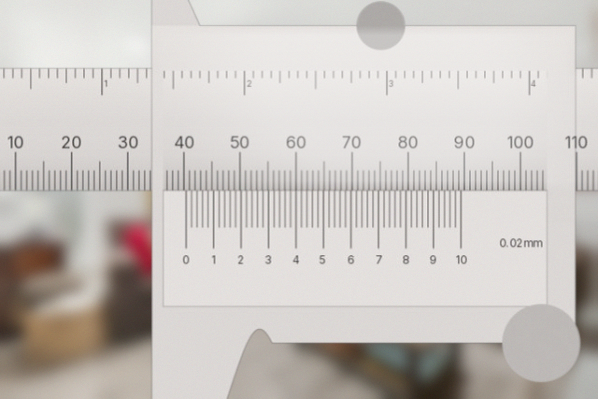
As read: value=40.4 unit=mm
